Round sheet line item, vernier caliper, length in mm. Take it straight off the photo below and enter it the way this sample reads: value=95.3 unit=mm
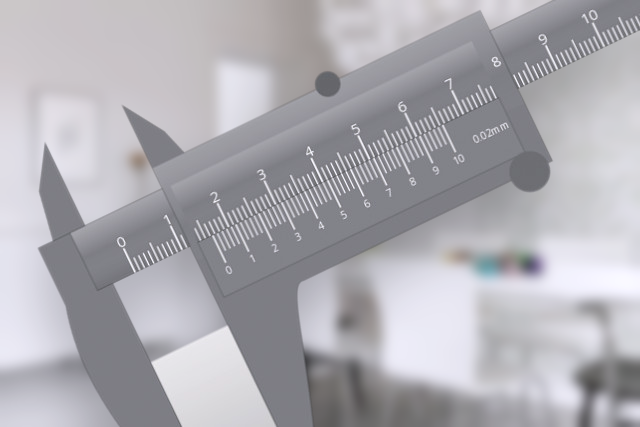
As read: value=16.5 unit=mm
